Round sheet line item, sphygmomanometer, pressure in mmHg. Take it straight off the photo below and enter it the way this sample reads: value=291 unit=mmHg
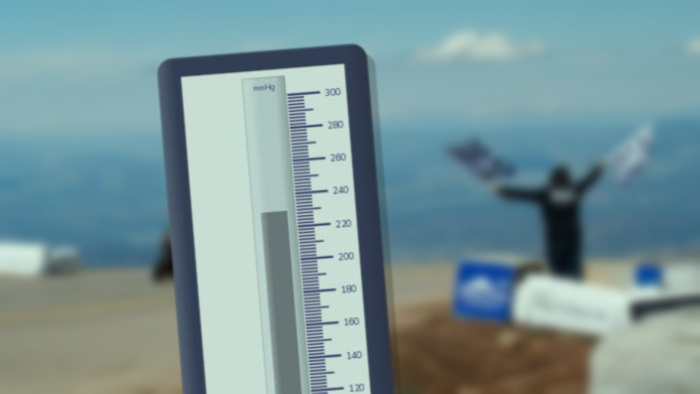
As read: value=230 unit=mmHg
